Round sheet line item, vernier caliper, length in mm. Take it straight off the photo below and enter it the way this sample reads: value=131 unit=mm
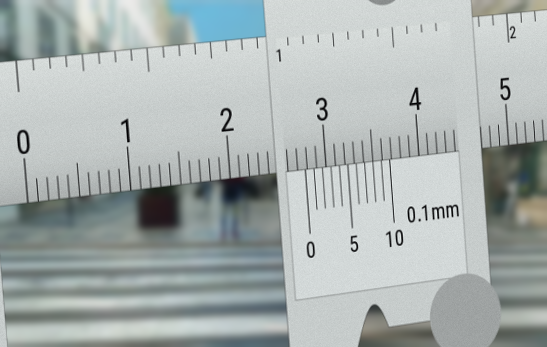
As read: value=27.8 unit=mm
